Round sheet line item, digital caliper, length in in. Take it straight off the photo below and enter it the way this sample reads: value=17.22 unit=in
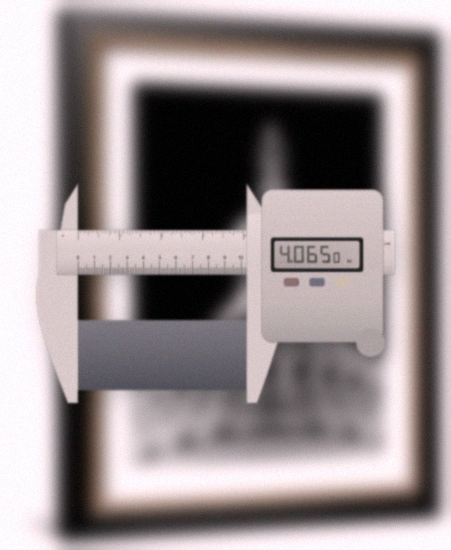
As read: value=4.0650 unit=in
